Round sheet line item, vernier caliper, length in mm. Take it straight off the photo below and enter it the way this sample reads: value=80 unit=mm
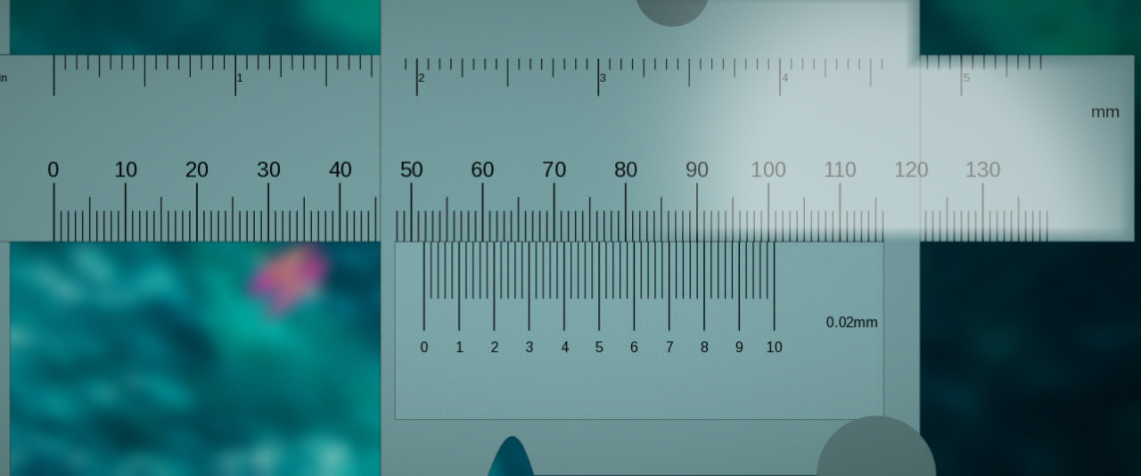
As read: value=51.8 unit=mm
